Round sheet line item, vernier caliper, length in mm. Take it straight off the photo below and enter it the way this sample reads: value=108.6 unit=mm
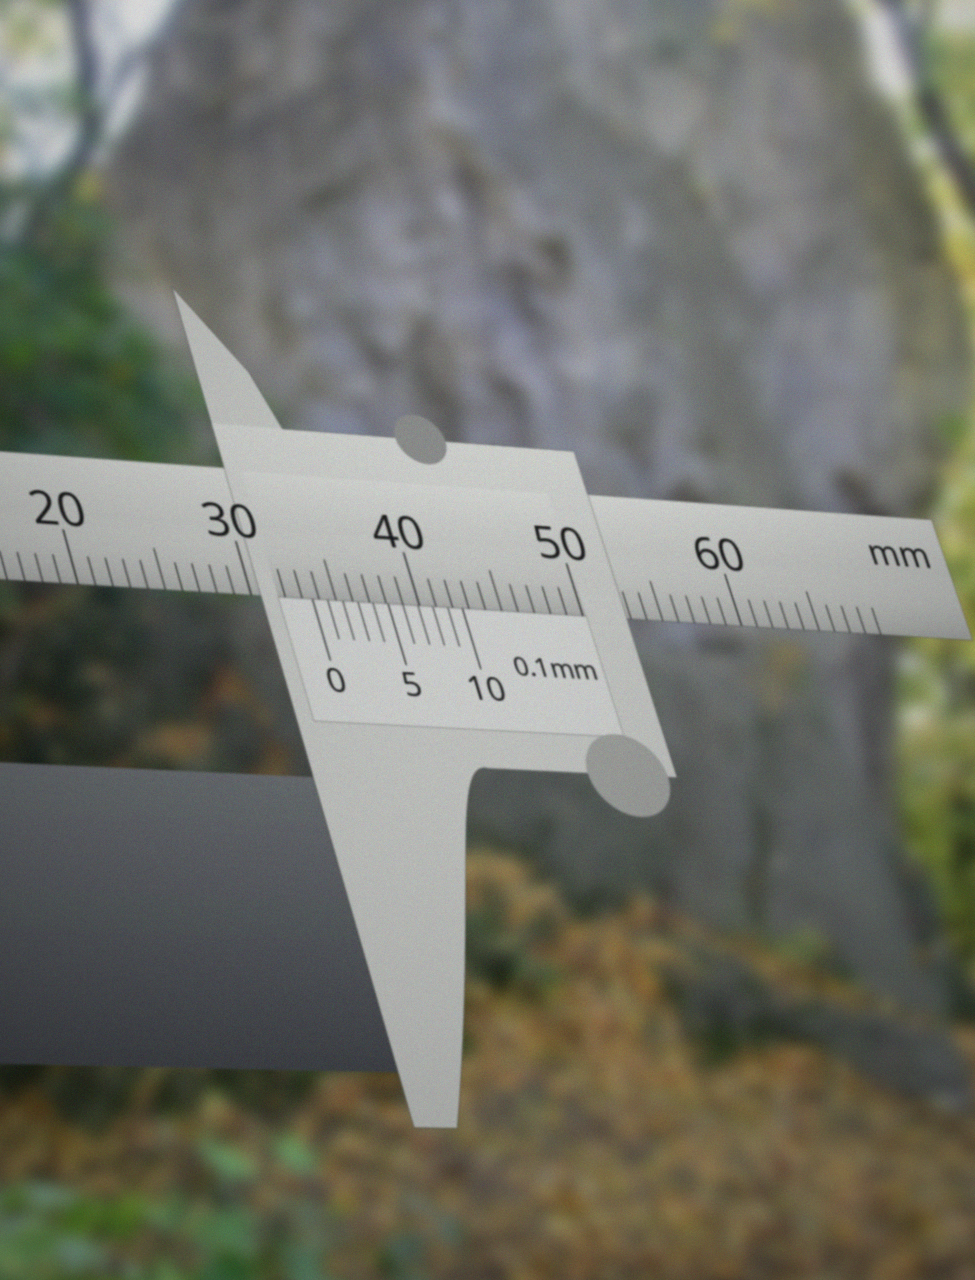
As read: value=33.6 unit=mm
